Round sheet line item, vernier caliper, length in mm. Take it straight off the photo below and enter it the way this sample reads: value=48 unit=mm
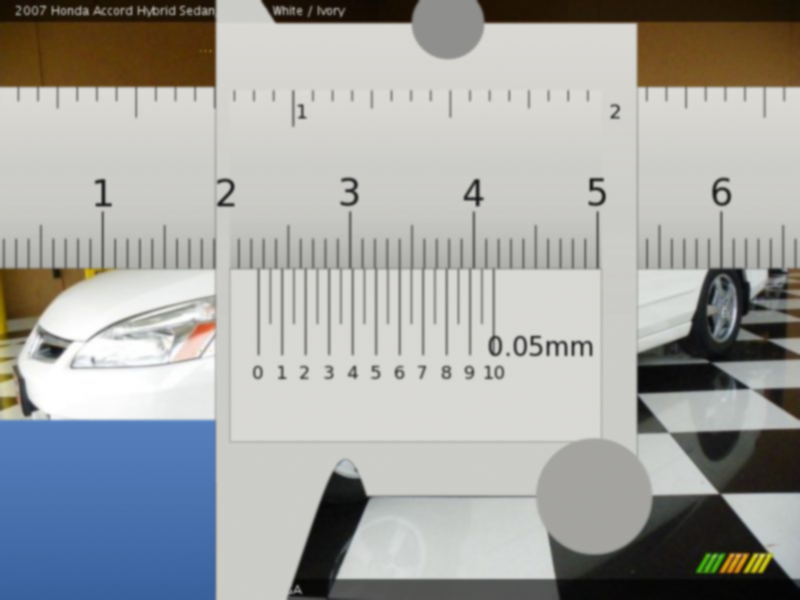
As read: value=22.6 unit=mm
